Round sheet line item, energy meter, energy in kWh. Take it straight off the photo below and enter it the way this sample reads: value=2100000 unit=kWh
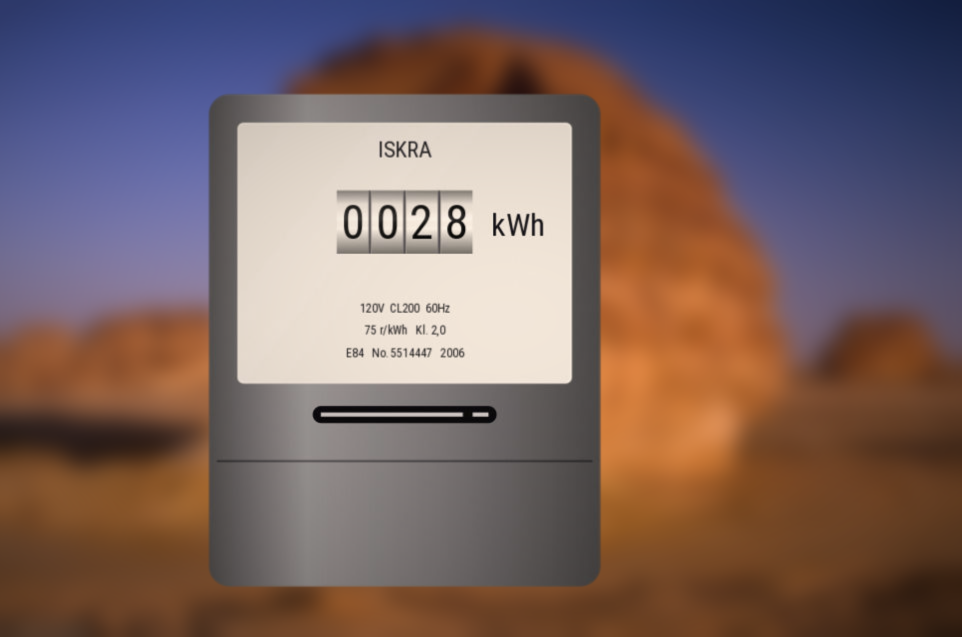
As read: value=28 unit=kWh
